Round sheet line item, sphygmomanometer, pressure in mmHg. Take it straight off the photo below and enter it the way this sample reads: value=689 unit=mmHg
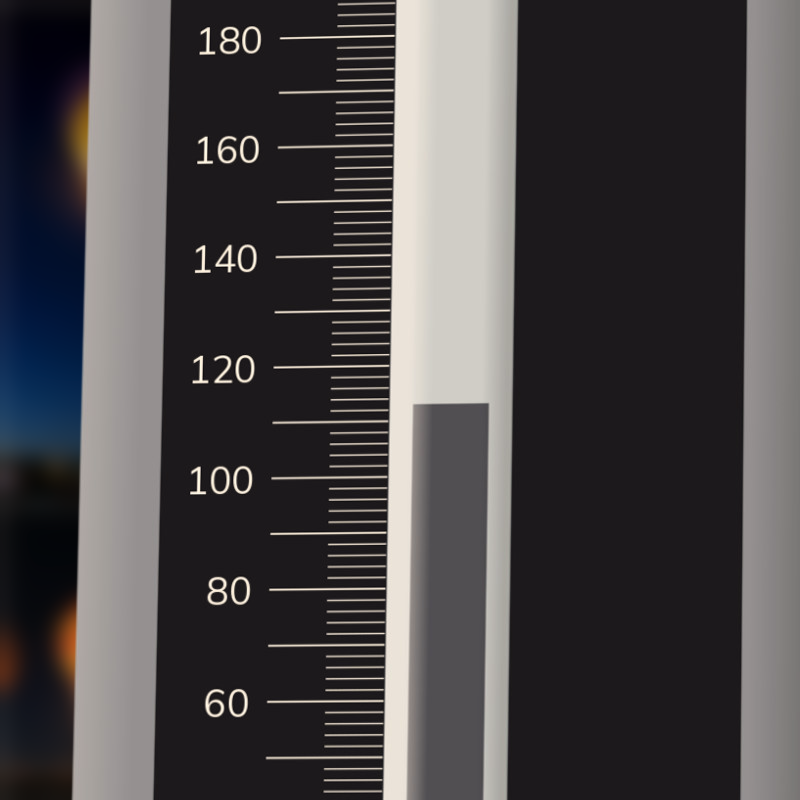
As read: value=113 unit=mmHg
